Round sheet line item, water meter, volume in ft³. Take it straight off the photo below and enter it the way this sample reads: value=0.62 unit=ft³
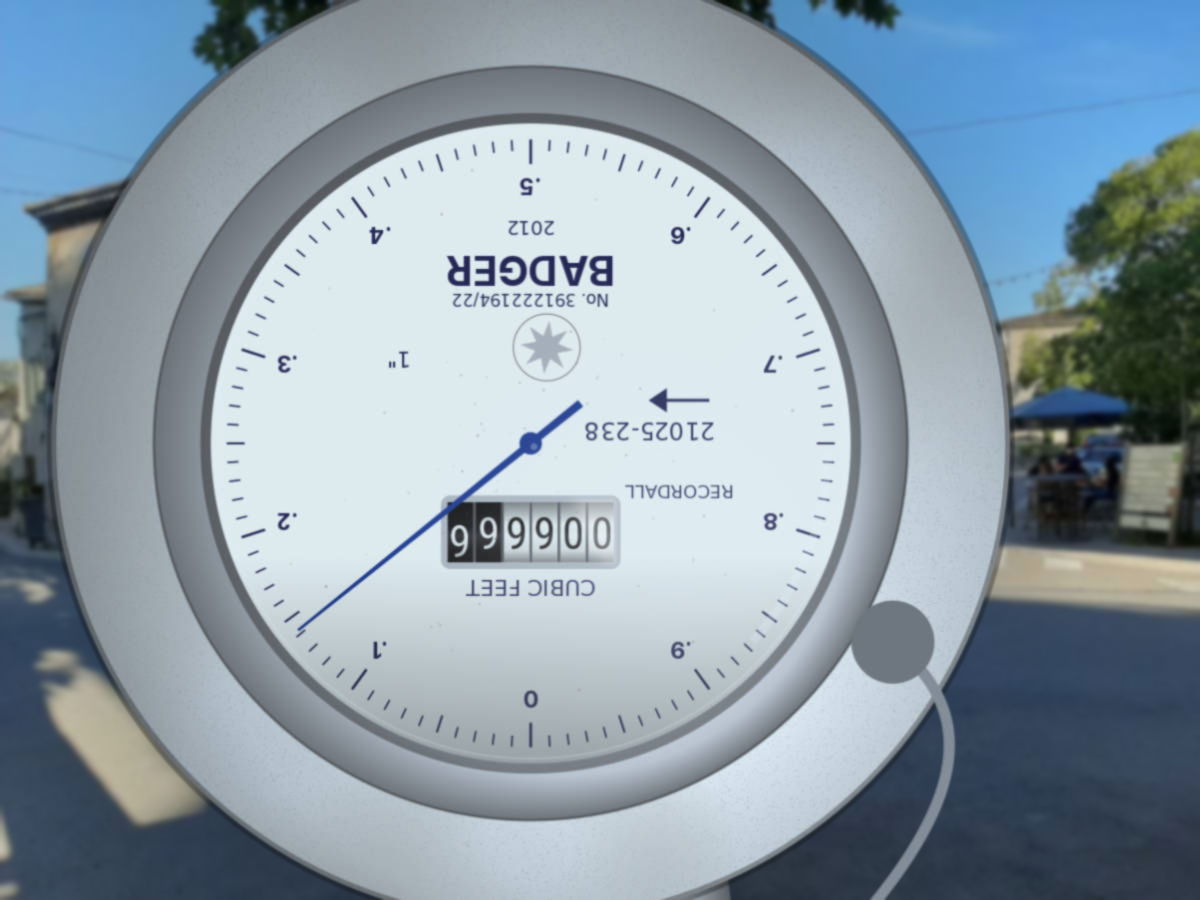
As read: value=6666.14 unit=ft³
